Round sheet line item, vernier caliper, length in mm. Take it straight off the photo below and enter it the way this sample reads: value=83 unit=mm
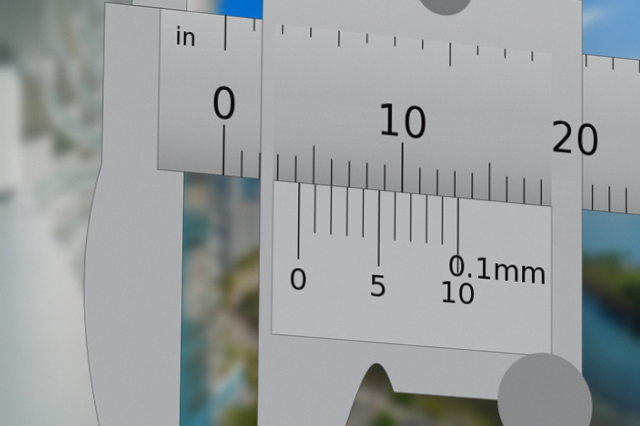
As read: value=4.2 unit=mm
